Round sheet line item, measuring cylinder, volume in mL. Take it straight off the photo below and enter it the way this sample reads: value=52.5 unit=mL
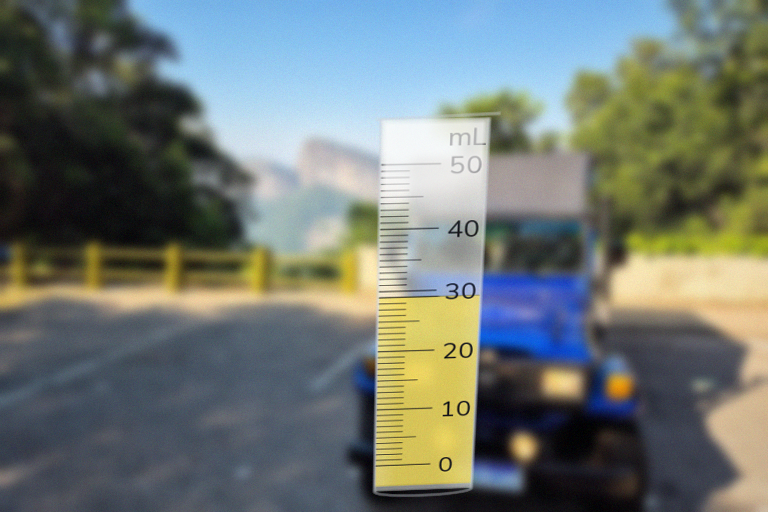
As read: value=29 unit=mL
